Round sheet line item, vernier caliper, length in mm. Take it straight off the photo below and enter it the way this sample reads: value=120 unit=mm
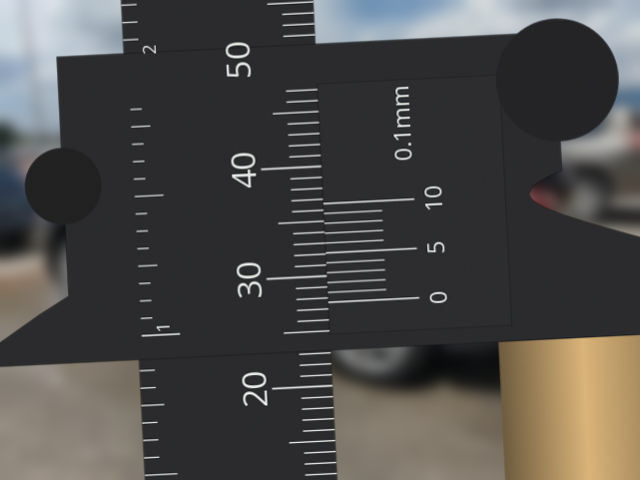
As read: value=27.6 unit=mm
